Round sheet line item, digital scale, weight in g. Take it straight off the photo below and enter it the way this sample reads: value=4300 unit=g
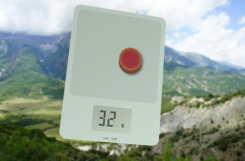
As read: value=32 unit=g
